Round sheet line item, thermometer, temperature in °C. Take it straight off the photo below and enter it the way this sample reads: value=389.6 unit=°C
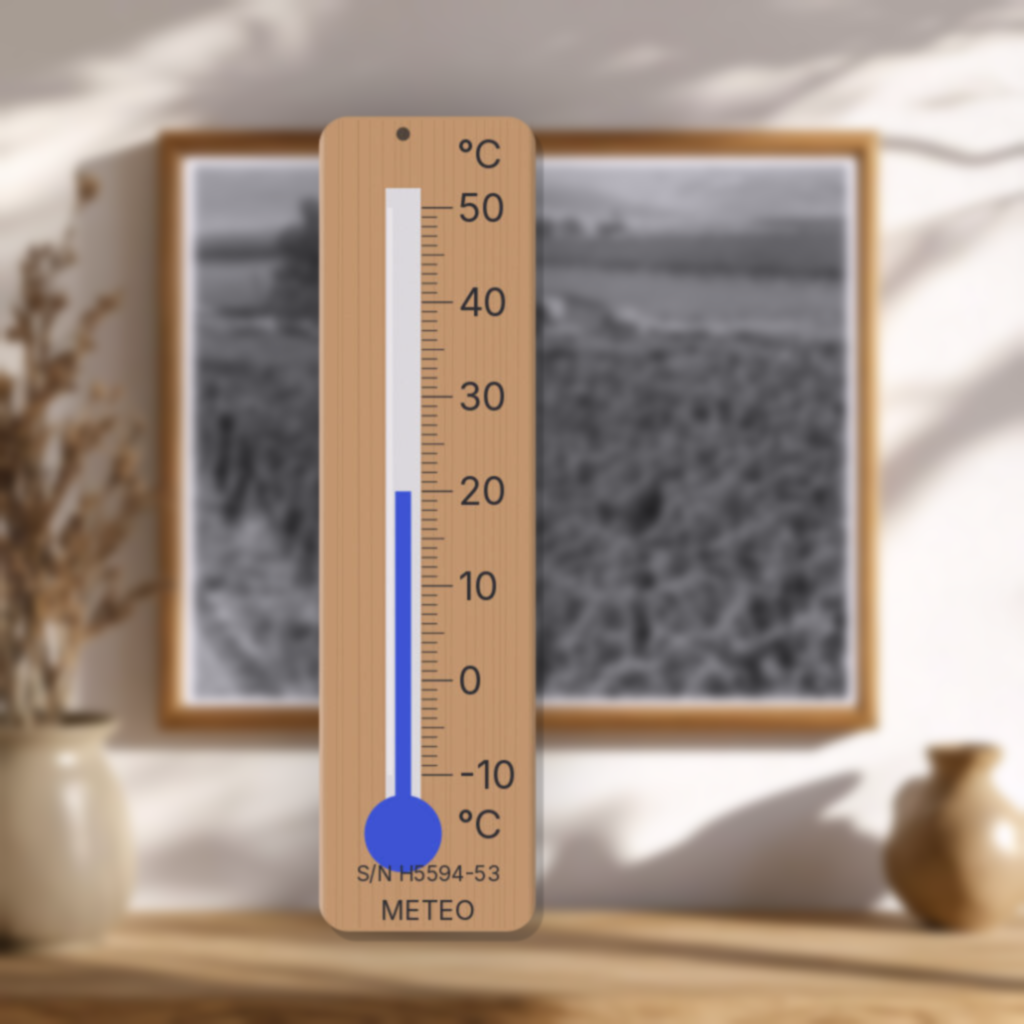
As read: value=20 unit=°C
